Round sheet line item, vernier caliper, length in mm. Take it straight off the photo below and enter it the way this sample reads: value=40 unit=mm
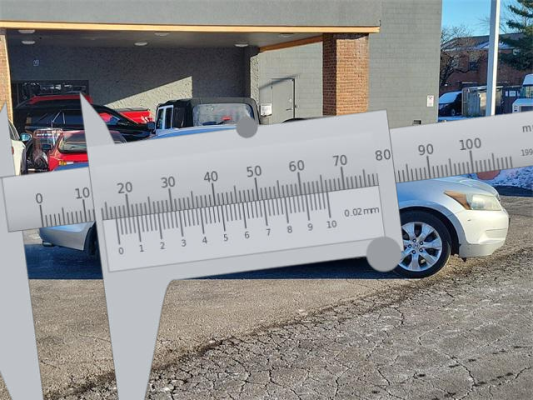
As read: value=17.0 unit=mm
